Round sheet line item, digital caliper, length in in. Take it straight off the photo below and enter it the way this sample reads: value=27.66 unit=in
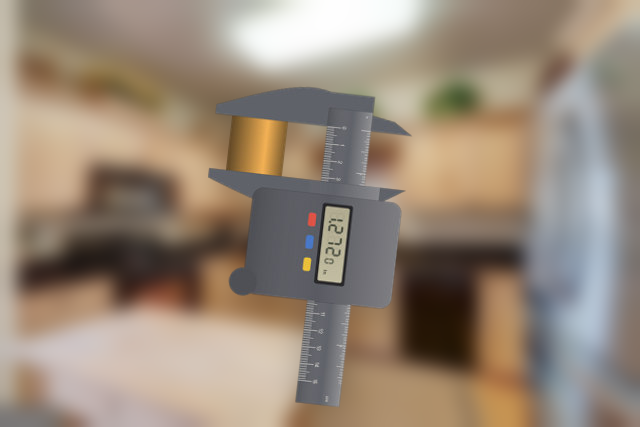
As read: value=1.2720 unit=in
